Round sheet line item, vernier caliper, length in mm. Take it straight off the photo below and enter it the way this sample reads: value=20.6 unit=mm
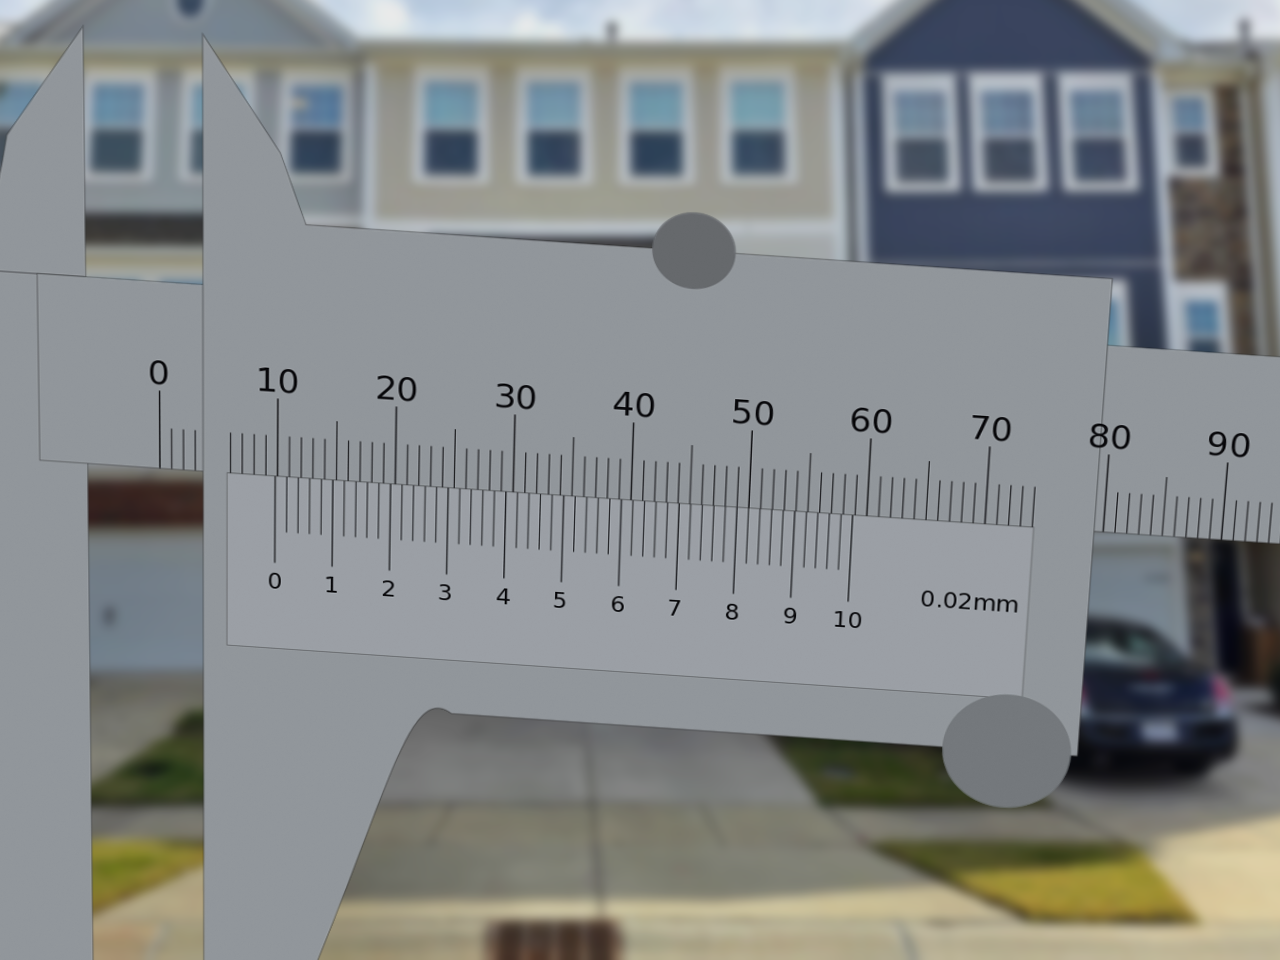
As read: value=9.8 unit=mm
